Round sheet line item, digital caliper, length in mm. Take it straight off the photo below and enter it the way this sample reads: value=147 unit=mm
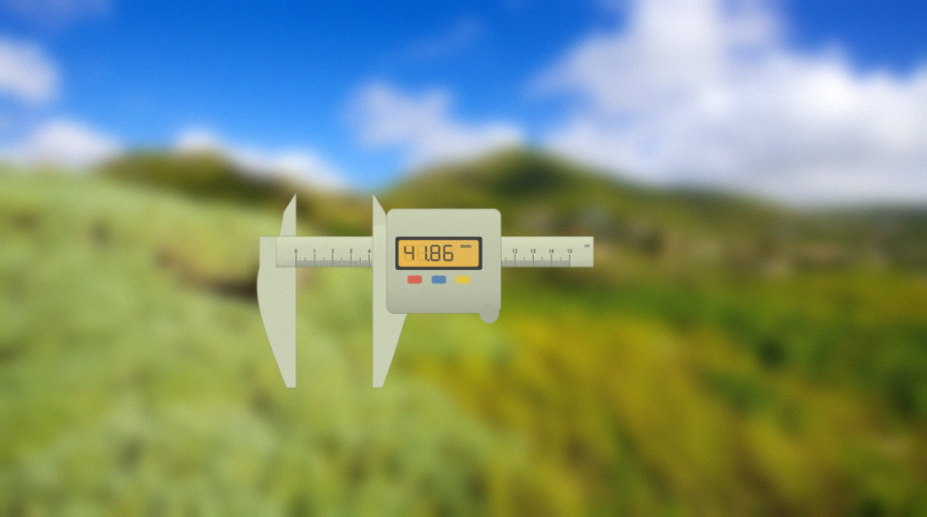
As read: value=41.86 unit=mm
